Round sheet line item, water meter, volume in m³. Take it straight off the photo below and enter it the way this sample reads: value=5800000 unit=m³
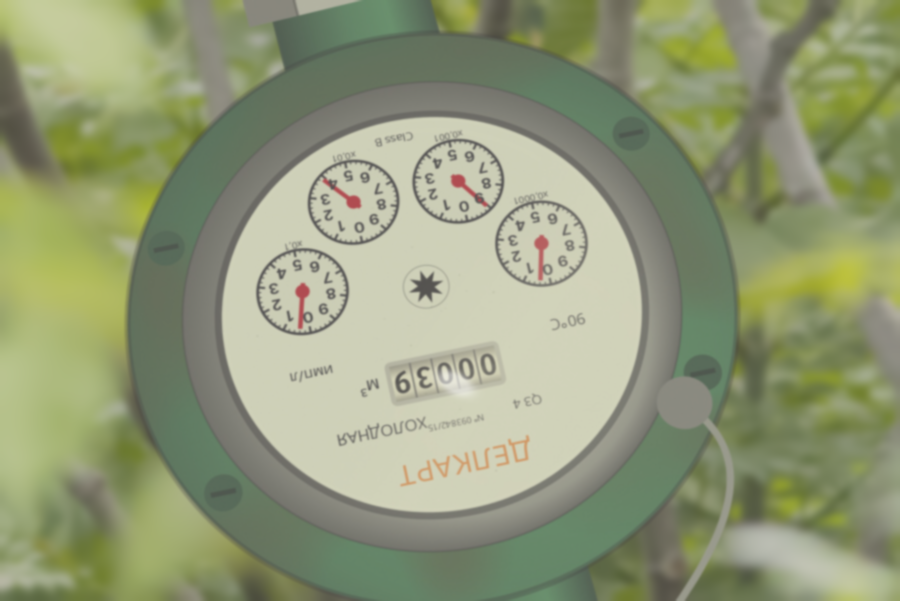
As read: value=39.0390 unit=m³
